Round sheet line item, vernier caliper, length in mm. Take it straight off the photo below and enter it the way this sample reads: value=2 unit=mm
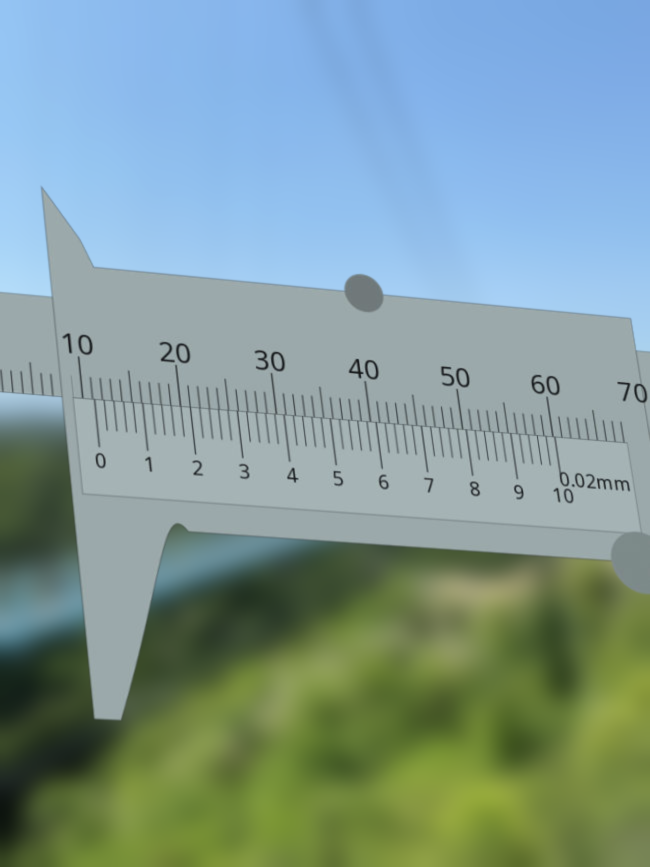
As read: value=11.2 unit=mm
